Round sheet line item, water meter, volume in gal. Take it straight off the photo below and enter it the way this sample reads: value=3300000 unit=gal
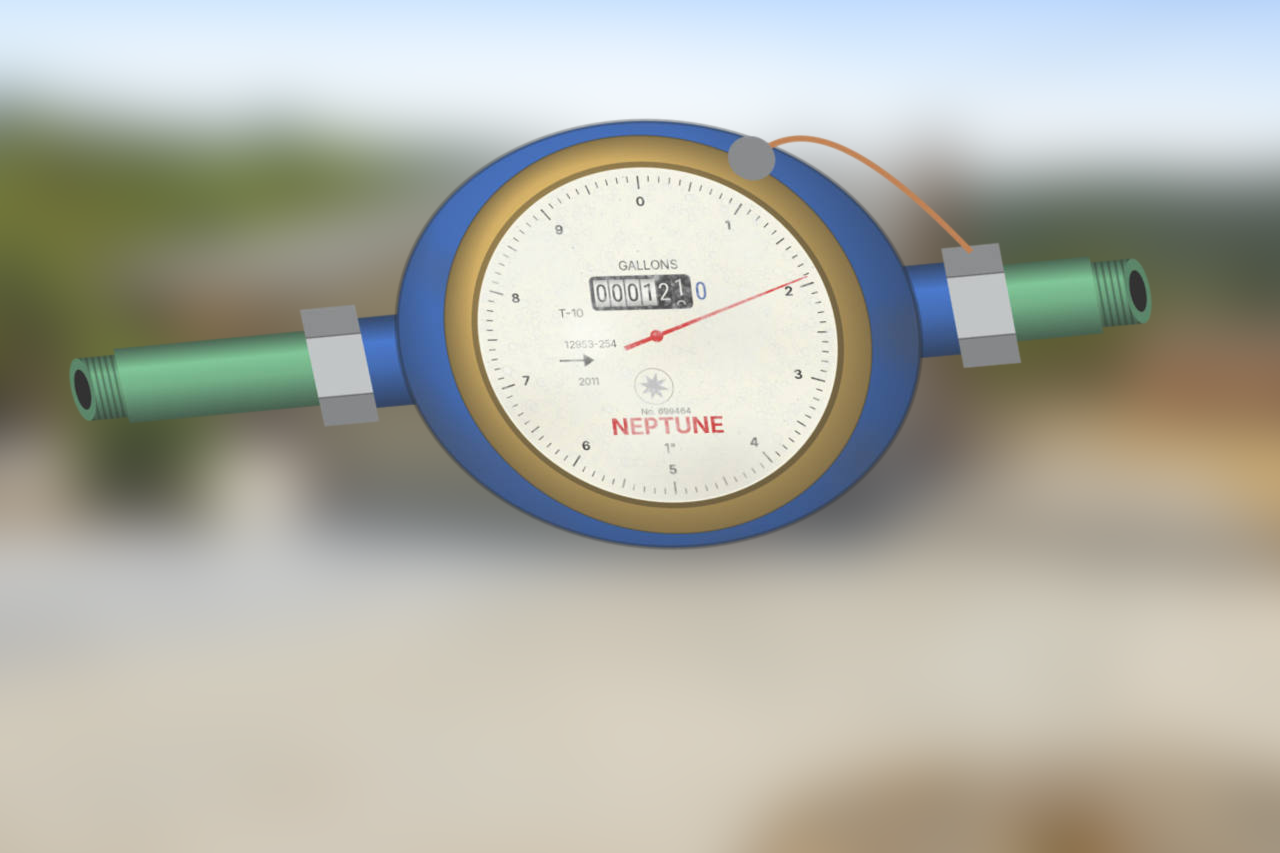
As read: value=1211.9 unit=gal
